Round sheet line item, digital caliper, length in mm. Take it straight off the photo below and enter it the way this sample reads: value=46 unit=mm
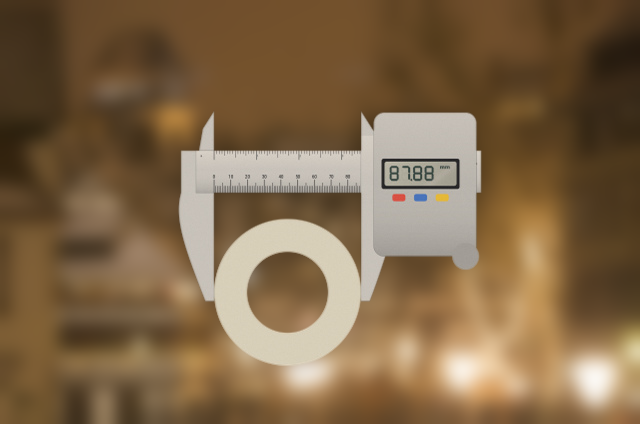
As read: value=87.88 unit=mm
